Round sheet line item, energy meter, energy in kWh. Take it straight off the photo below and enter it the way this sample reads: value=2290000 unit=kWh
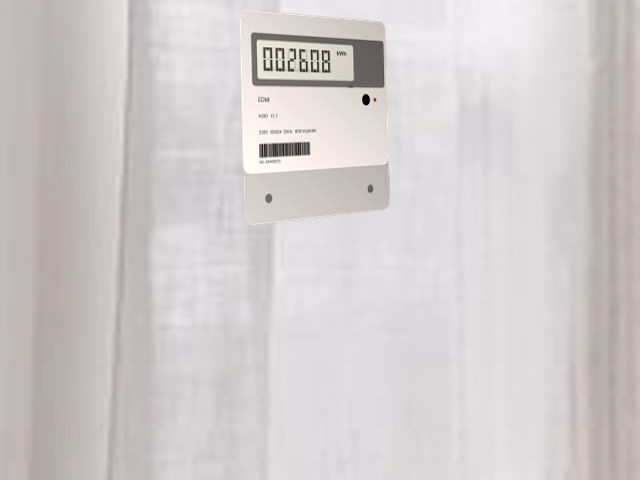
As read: value=2608 unit=kWh
